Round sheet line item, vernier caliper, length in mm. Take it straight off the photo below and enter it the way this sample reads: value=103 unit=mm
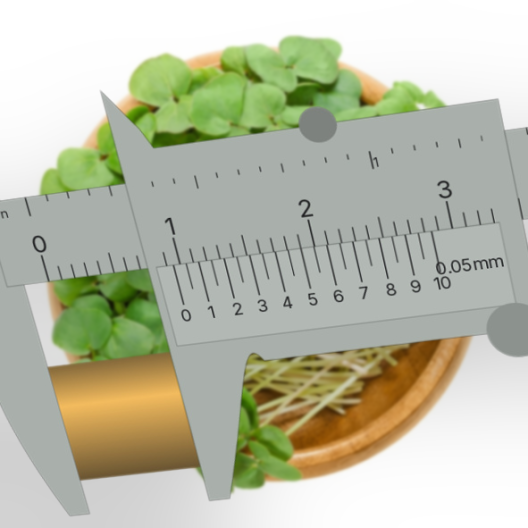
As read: value=9.5 unit=mm
